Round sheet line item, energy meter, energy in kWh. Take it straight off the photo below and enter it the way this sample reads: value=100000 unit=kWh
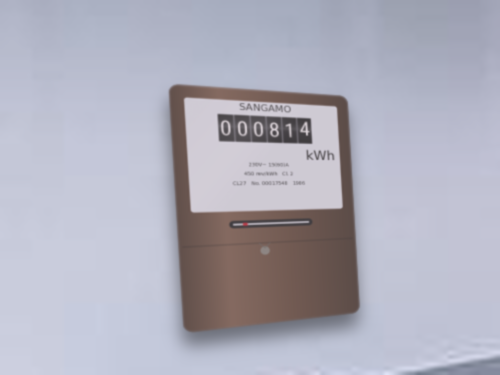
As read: value=814 unit=kWh
